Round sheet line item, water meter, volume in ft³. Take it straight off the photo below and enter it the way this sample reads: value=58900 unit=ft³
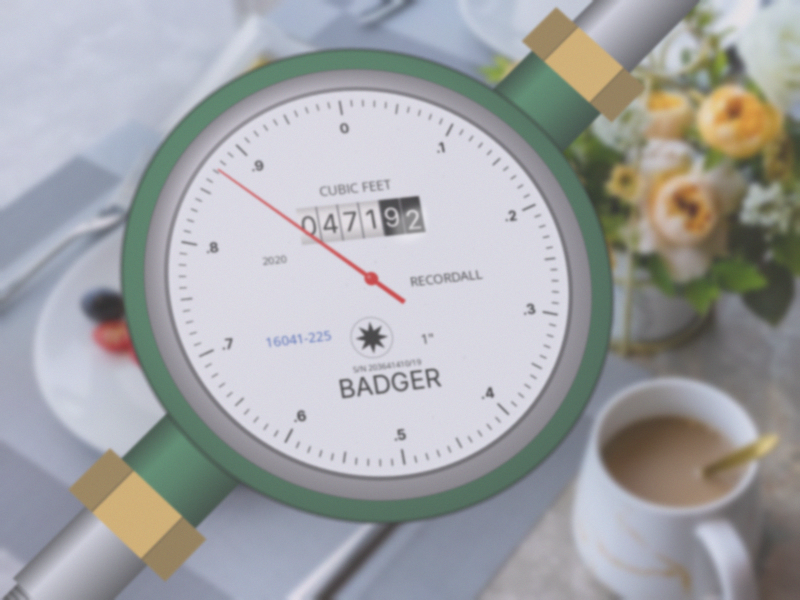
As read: value=47191.87 unit=ft³
